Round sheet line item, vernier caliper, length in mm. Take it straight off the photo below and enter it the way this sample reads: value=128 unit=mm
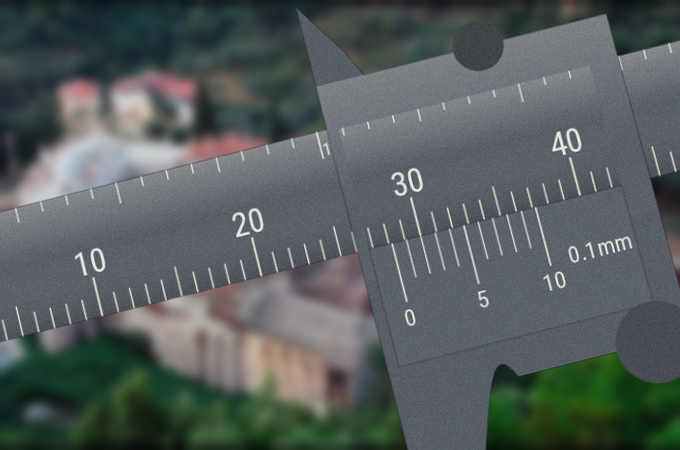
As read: value=28.2 unit=mm
